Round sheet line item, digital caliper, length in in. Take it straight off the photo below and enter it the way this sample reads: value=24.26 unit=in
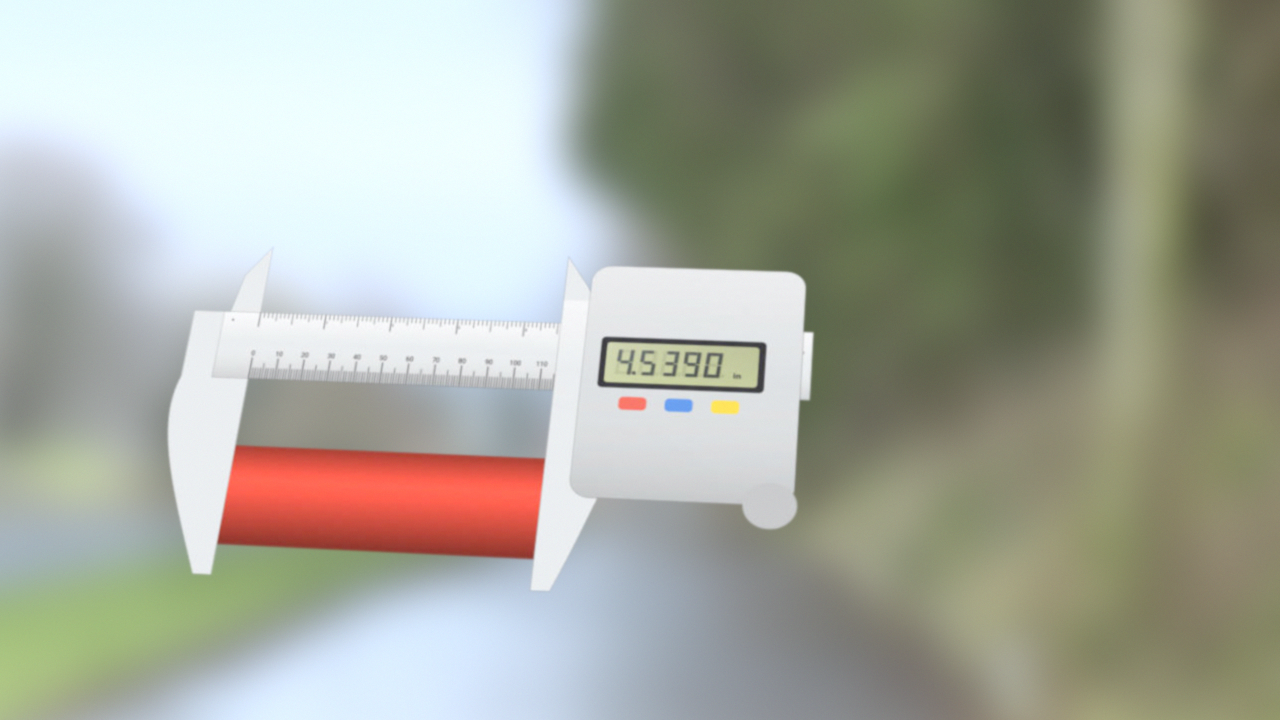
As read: value=4.5390 unit=in
